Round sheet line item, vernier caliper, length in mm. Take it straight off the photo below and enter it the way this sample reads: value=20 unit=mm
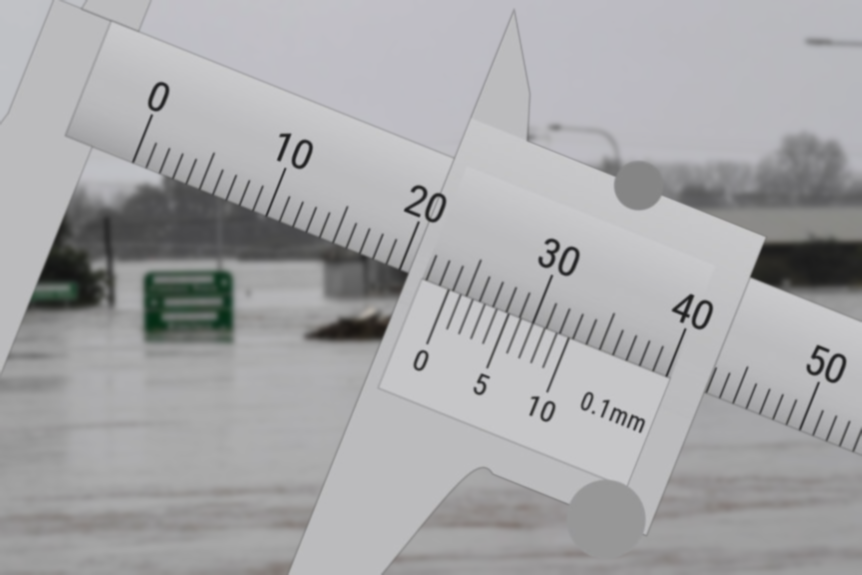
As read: value=23.7 unit=mm
